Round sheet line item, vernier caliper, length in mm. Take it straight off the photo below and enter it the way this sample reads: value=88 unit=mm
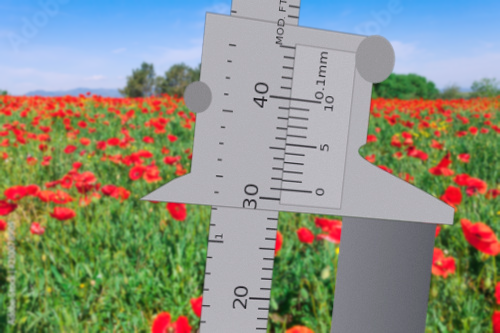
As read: value=31.0 unit=mm
